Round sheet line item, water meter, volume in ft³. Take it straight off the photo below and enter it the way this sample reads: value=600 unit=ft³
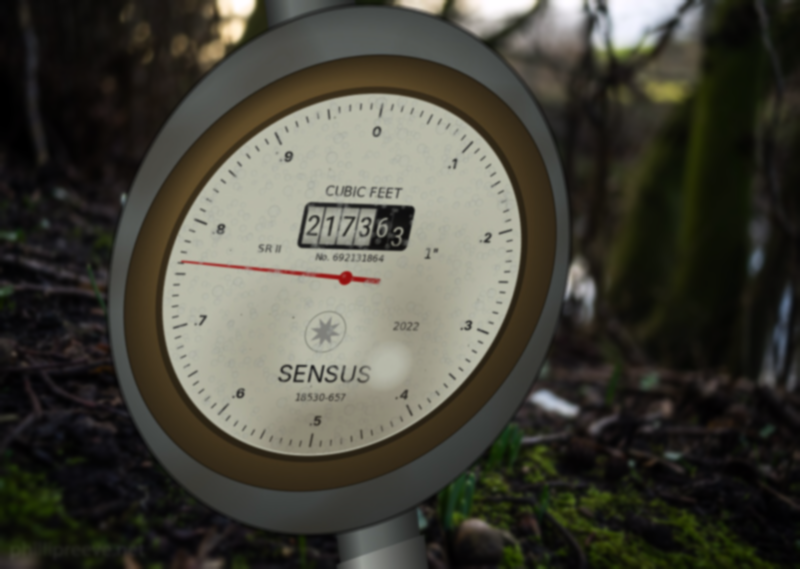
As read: value=217362.76 unit=ft³
